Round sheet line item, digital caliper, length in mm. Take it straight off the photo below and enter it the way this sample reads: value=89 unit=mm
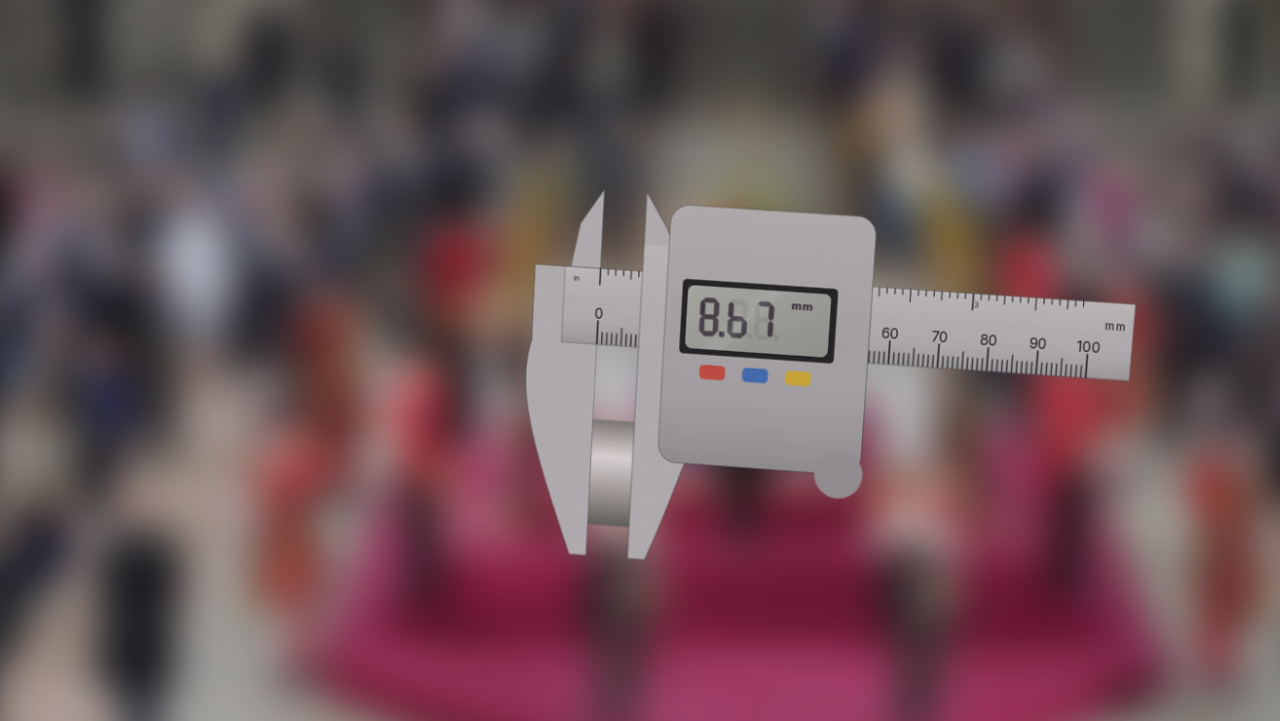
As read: value=8.67 unit=mm
